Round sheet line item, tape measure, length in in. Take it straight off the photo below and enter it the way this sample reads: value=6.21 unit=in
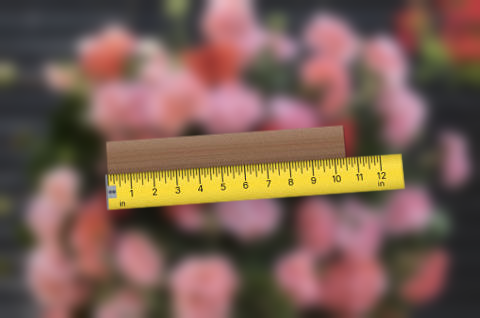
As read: value=10.5 unit=in
